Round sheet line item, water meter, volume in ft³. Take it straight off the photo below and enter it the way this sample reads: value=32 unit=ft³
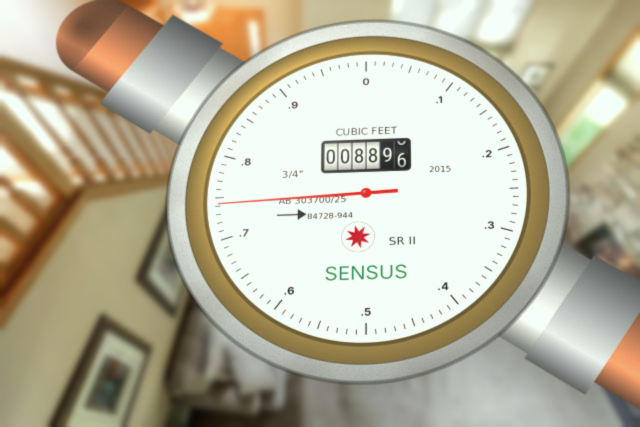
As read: value=8895.74 unit=ft³
